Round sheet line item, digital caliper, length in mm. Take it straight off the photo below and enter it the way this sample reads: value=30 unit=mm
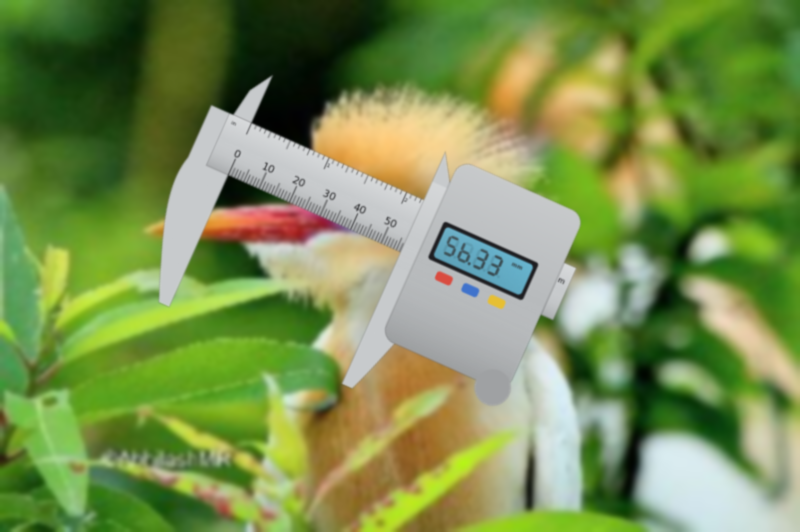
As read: value=56.33 unit=mm
